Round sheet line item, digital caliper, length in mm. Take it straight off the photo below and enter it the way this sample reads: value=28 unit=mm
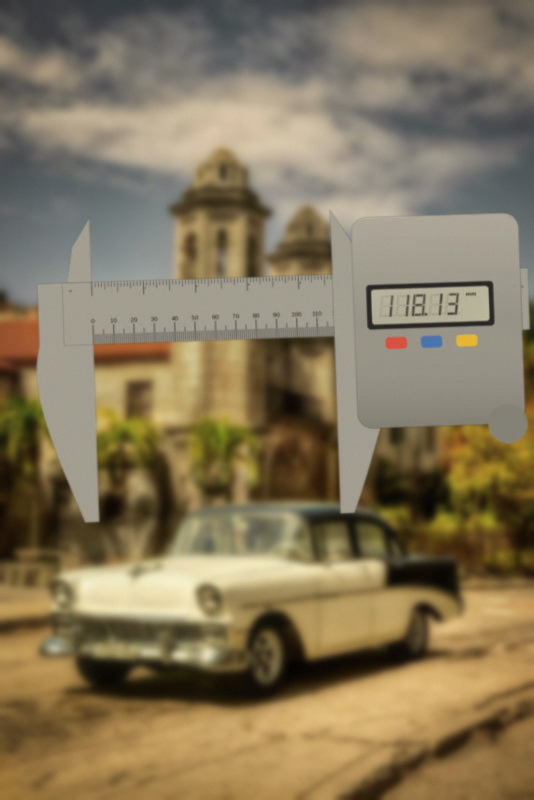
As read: value=118.13 unit=mm
